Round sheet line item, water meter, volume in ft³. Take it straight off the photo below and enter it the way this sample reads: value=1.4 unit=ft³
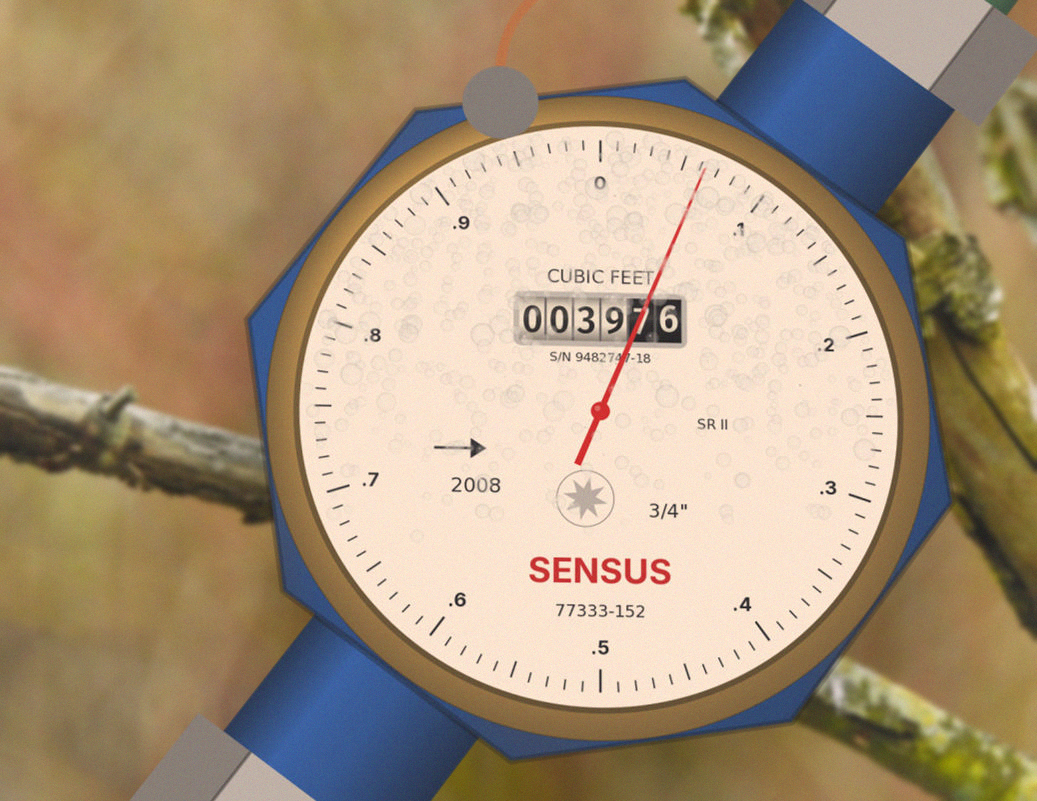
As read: value=3976.06 unit=ft³
